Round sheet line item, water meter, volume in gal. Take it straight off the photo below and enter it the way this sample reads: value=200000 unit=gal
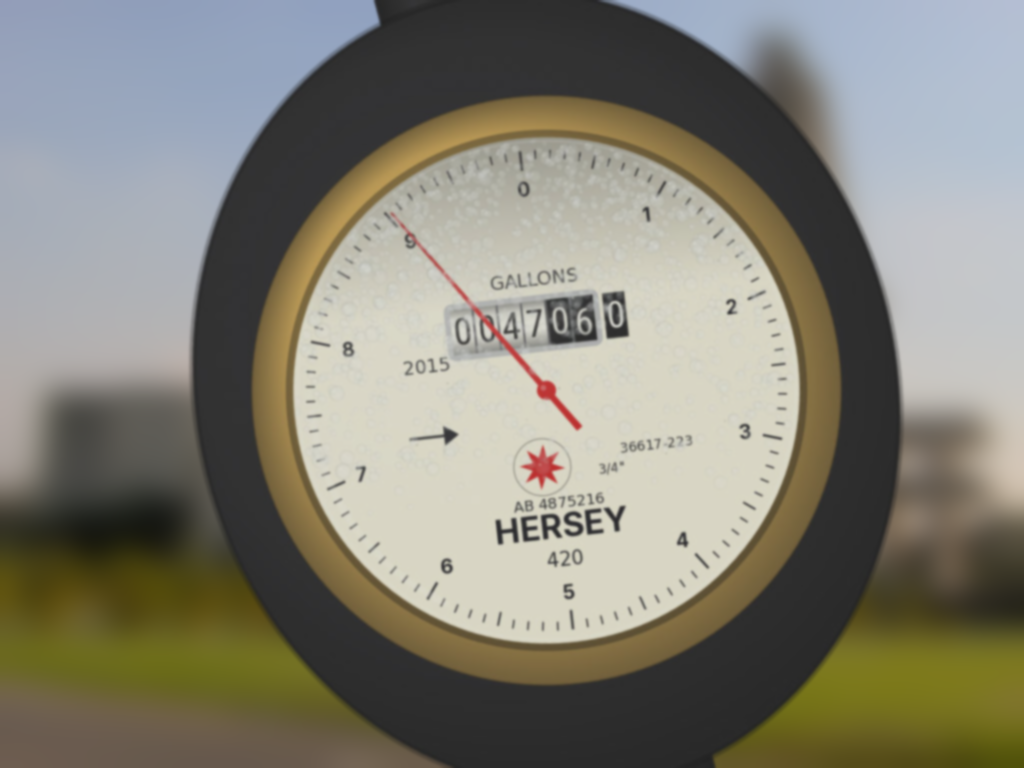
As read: value=47059.0 unit=gal
